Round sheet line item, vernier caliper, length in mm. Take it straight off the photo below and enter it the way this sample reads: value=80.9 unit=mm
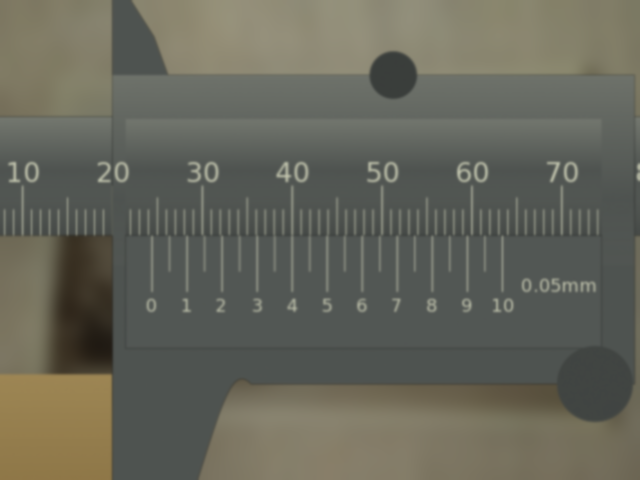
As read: value=24.4 unit=mm
